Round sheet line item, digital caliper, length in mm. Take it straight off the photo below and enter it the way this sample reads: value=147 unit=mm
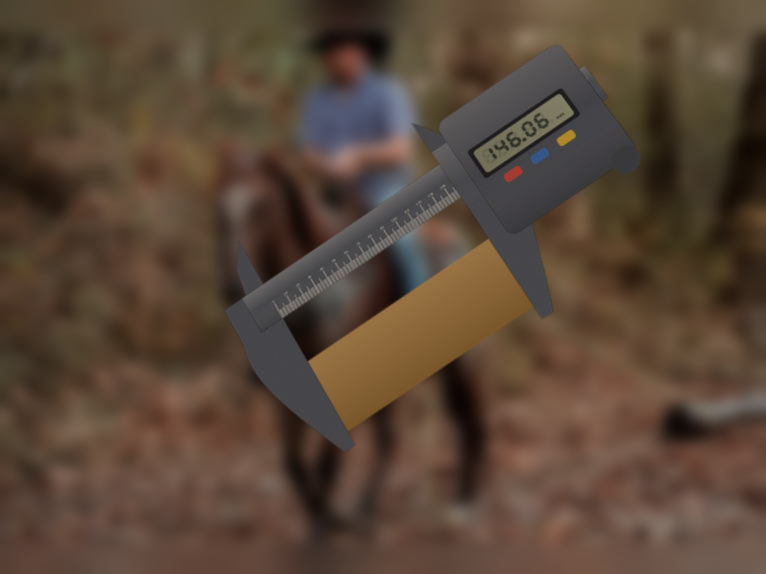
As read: value=146.06 unit=mm
